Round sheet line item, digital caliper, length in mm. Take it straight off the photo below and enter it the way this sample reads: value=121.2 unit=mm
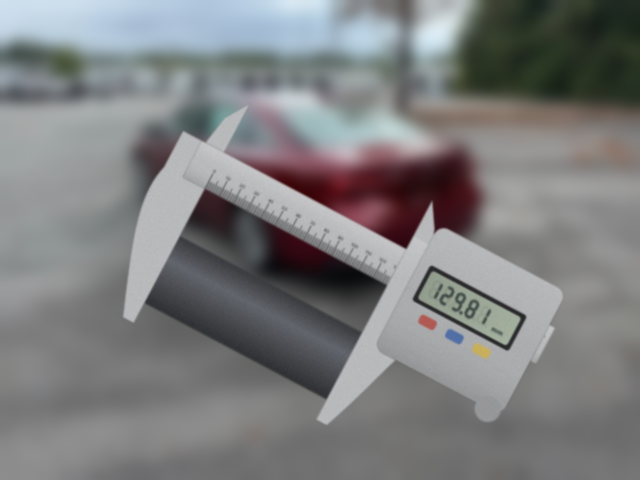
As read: value=129.81 unit=mm
